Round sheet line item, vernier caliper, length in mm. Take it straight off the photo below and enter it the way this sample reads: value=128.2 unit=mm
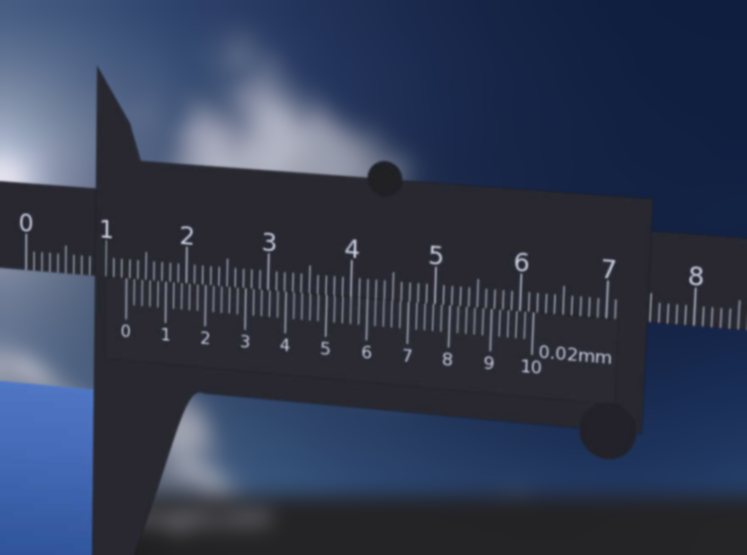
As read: value=12.6 unit=mm
